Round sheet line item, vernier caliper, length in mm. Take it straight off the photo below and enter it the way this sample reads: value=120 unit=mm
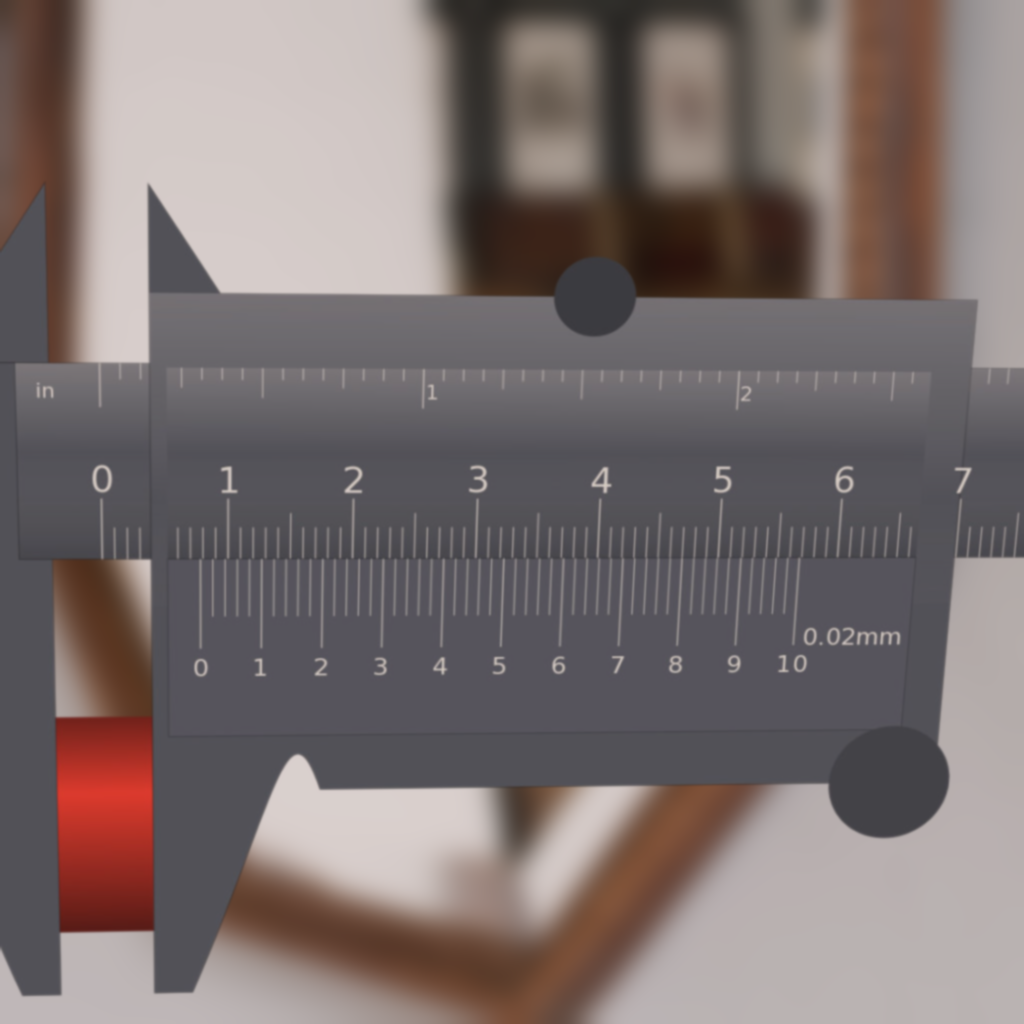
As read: value=7.8 unit=mm
